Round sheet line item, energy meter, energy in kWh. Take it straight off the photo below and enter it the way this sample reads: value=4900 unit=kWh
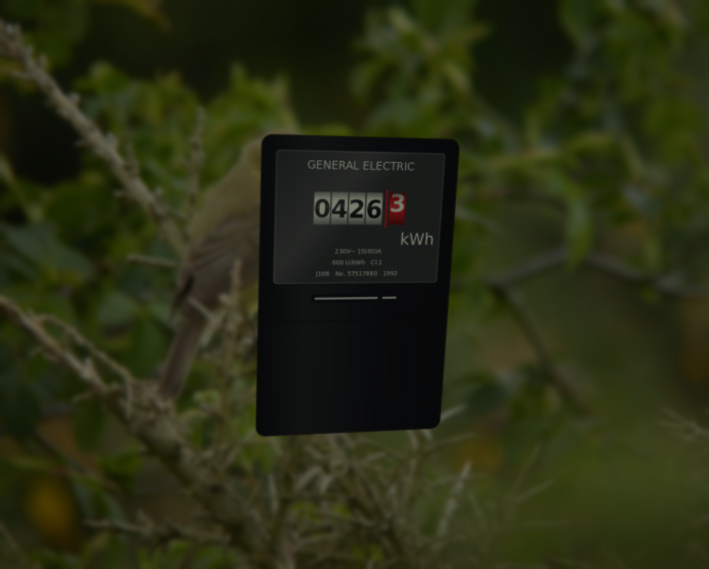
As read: value=426.3 unit=kWh
